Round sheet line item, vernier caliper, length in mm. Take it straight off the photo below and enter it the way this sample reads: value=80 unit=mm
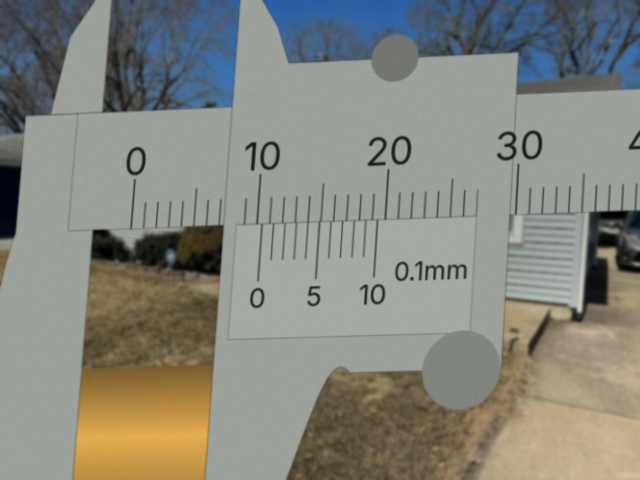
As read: value=10.4 unit=mm
